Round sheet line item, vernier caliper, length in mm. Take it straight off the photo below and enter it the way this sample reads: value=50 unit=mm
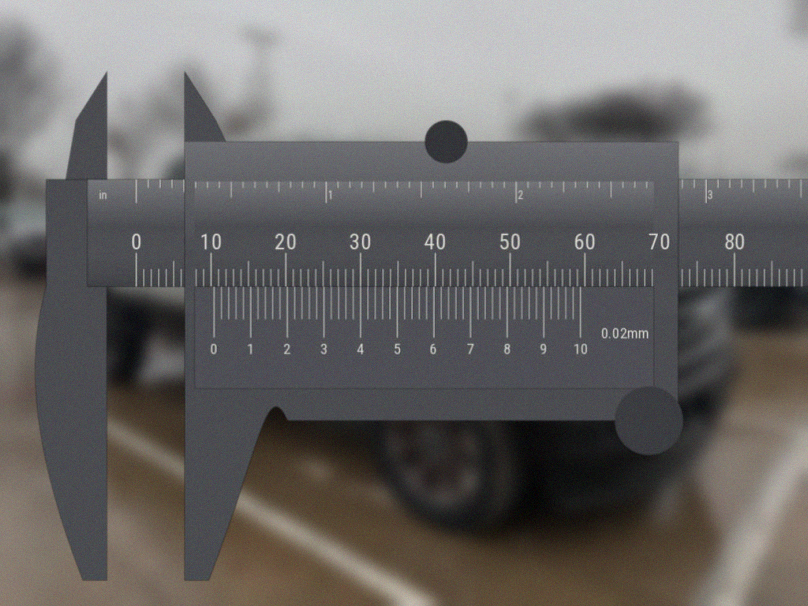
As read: value=10.4 unit=mm
